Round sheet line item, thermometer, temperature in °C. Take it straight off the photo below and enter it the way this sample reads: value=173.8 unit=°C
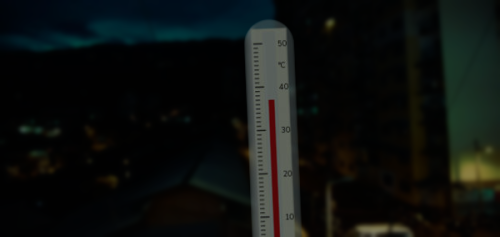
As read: value=37 unit=°C
